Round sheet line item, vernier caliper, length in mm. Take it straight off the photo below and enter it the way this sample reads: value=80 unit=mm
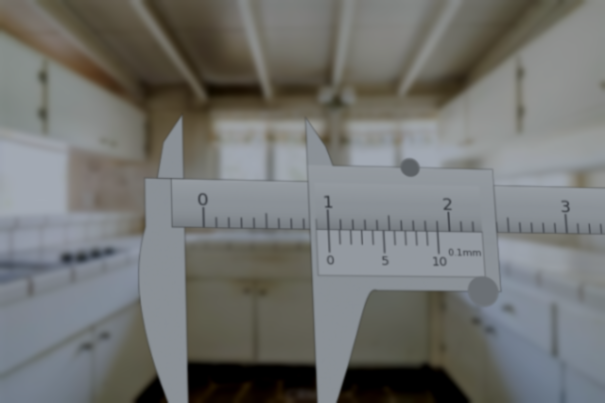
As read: value=10.0 unit=mm
